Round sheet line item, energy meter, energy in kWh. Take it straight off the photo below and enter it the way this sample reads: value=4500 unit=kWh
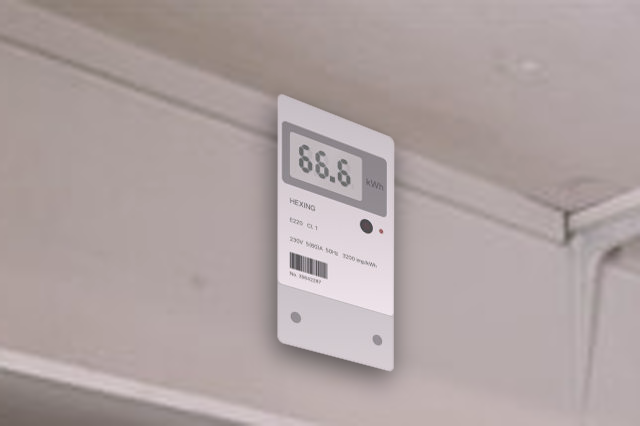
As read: value=66.6 unit=kWh
